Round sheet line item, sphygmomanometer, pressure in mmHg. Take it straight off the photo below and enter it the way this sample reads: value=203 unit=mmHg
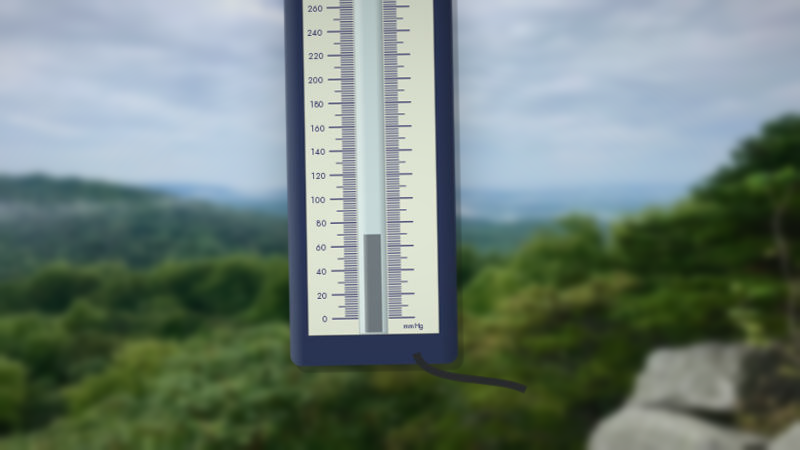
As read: value=70 unit=mmHg
